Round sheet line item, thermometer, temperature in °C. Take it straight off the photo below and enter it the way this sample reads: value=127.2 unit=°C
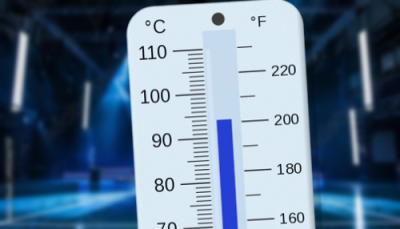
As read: value=94 unit=°C
